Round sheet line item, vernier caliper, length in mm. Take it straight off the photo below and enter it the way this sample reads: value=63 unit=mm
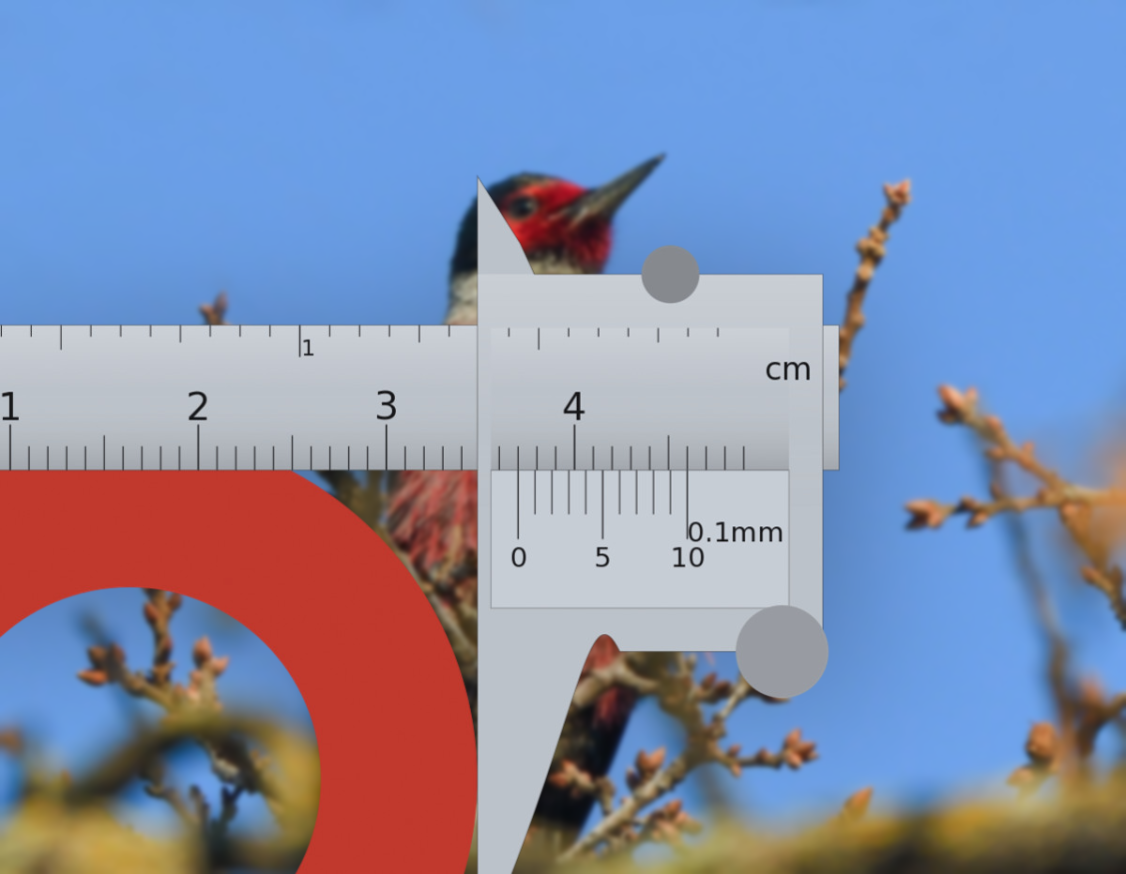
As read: value=37.0 unit=mm
